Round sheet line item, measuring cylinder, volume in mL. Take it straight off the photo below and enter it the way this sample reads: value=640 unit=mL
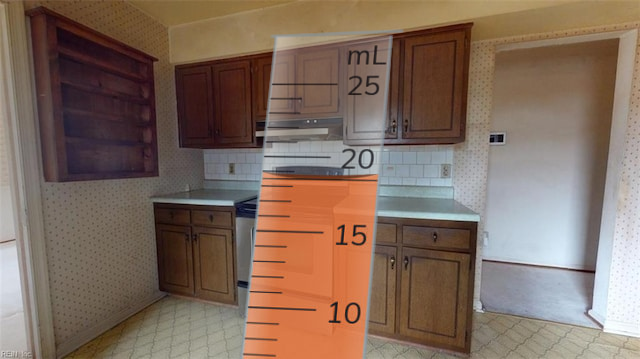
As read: value=18.5 unit=mL
